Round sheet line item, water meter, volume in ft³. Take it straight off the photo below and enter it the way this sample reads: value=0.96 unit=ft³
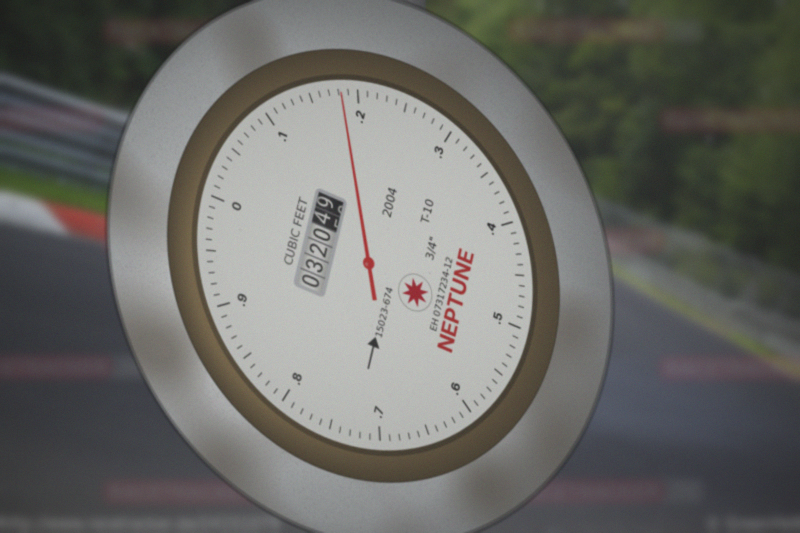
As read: value=32049.18 unit=ft³
